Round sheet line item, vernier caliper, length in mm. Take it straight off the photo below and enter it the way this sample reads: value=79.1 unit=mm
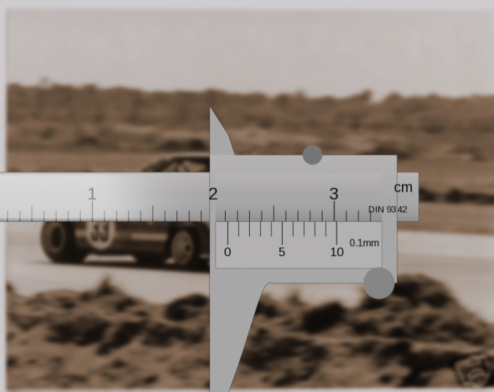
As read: value=21.2 unit=mm
